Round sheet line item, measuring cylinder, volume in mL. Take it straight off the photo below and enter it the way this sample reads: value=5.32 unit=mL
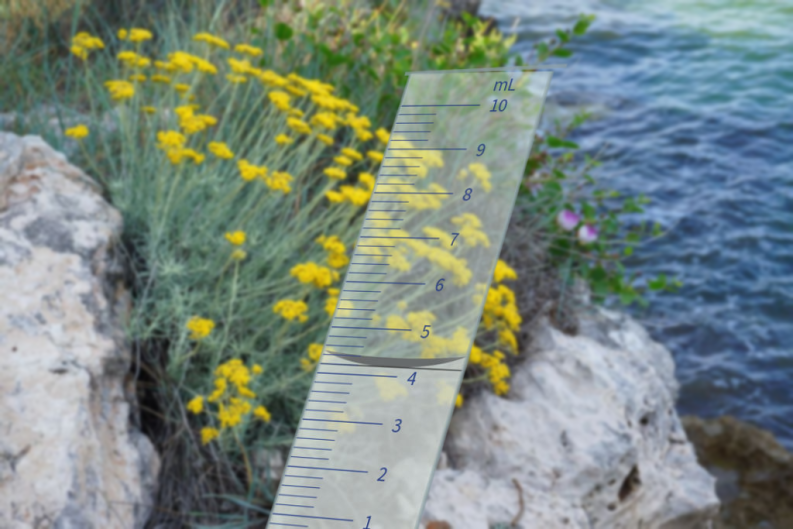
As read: value=4.2 unit=mL
